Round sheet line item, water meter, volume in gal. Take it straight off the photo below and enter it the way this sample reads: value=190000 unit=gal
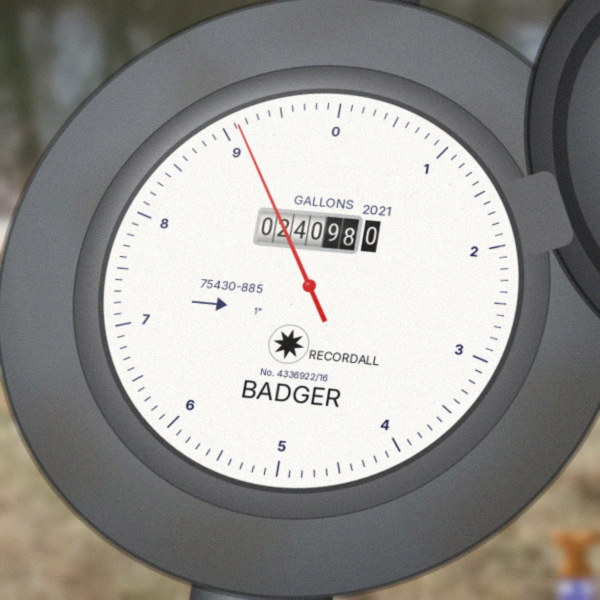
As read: value=240979.1 unit=gal
